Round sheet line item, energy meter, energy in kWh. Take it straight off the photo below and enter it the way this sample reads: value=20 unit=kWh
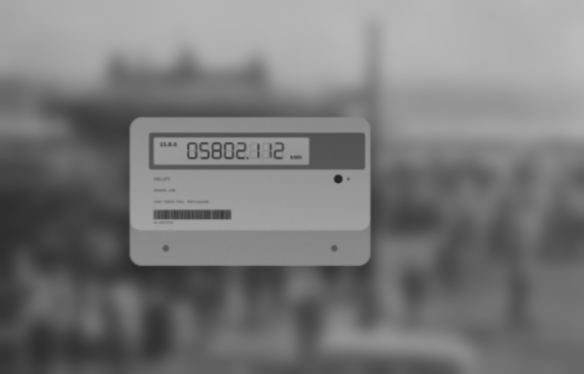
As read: value=5802.112 unit=kWh
